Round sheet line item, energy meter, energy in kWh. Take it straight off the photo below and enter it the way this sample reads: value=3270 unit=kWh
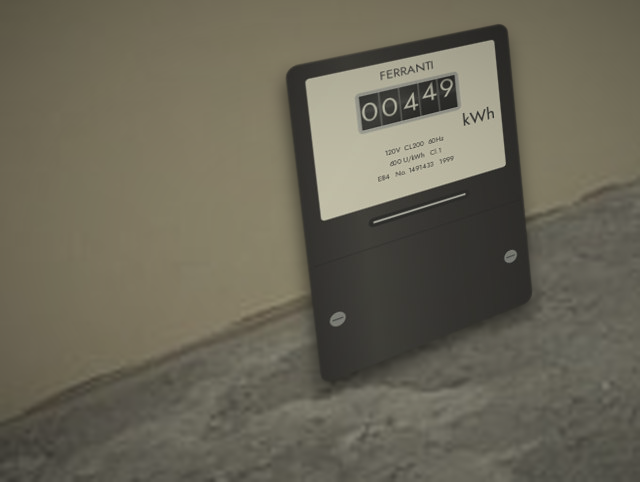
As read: value=449 unit=kWh
